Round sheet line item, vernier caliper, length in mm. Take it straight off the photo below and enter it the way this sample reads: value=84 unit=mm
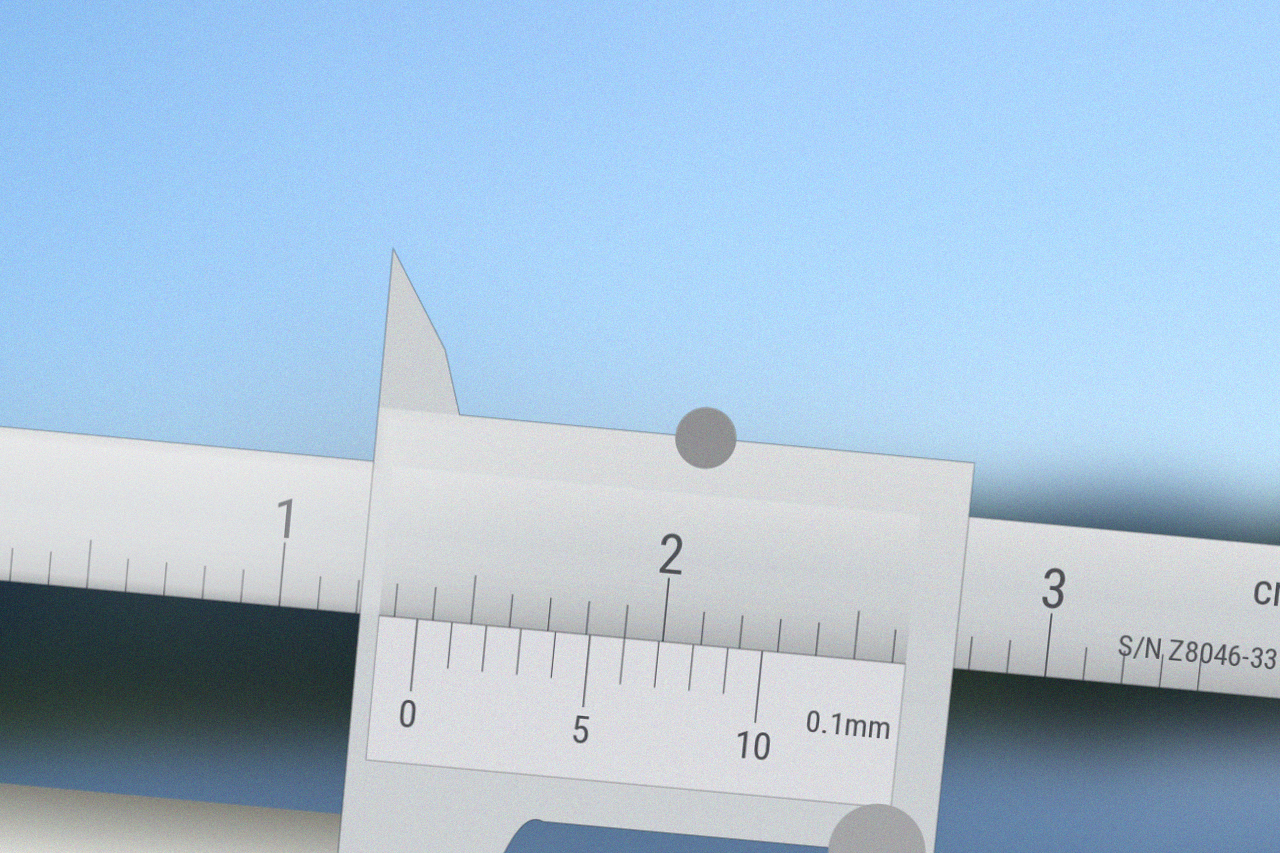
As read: value=13.6 unit=mm
